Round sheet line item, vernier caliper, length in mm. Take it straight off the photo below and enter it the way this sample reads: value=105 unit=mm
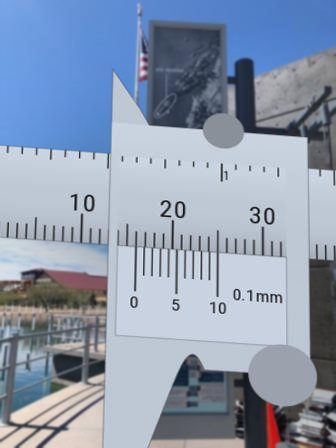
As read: value=16.0 unit=mm
